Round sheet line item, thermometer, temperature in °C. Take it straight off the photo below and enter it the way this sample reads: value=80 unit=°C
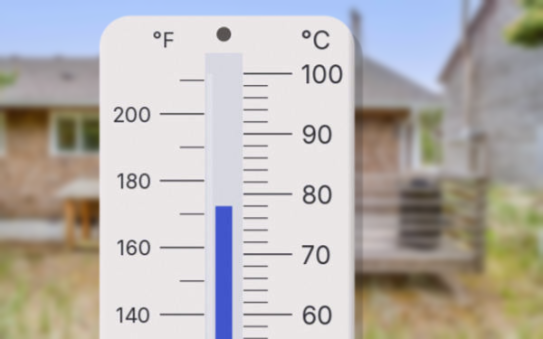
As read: value=78 unit=°C
